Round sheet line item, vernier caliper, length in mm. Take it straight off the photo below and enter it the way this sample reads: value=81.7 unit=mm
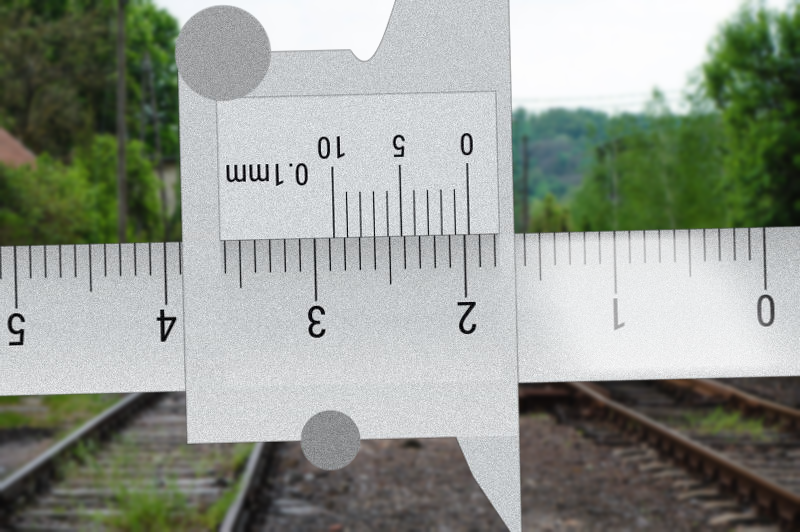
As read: value=19.7 unit=mm
